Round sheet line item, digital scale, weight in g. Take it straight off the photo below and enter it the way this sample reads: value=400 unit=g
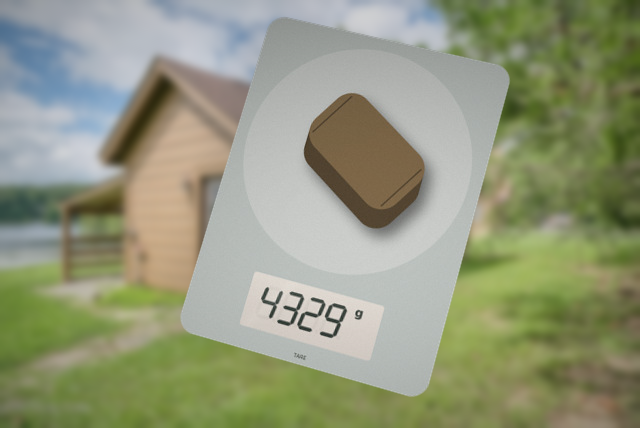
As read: value=4329 unit=g
